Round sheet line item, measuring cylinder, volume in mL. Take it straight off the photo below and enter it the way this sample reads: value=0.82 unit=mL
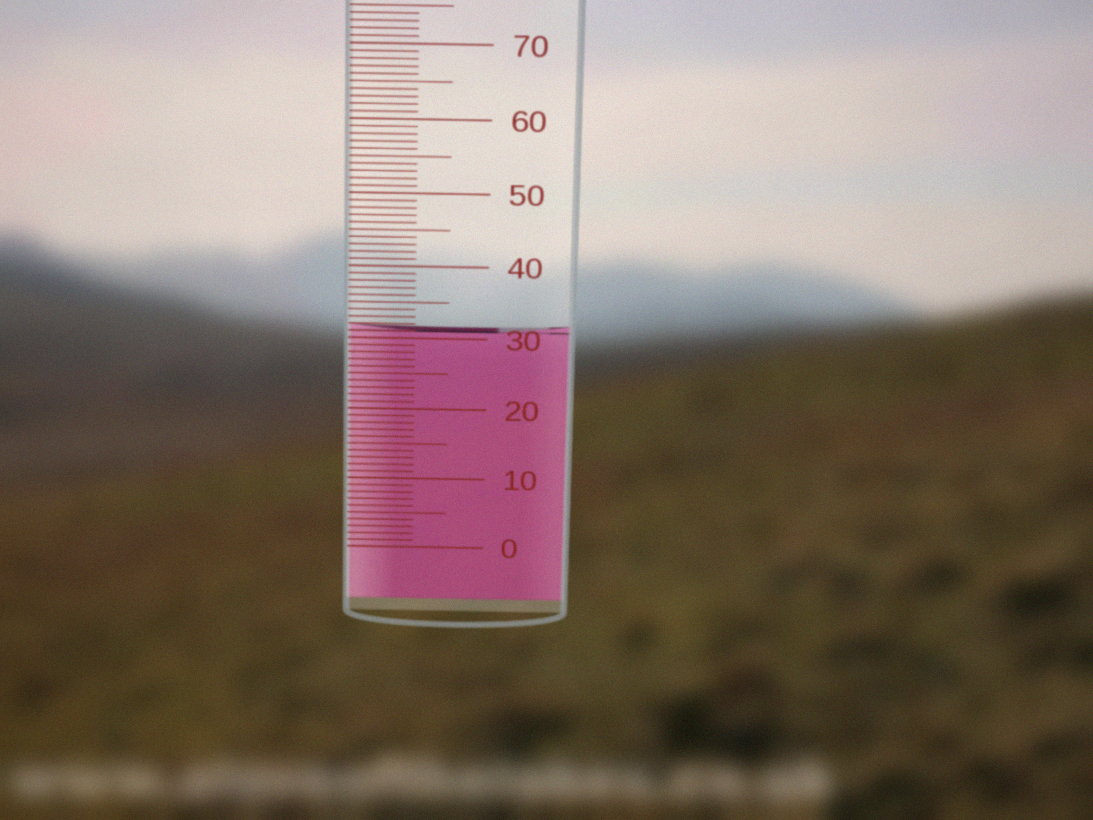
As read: value=31 unit=mL
